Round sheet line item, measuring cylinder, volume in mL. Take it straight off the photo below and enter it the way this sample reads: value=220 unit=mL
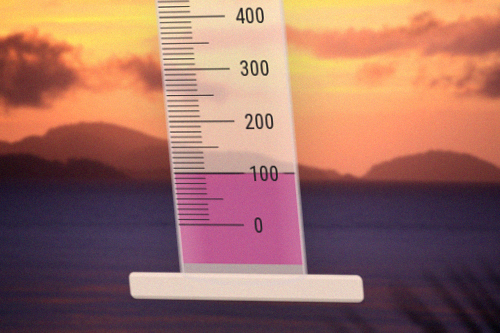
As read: value=100 unit=mL
